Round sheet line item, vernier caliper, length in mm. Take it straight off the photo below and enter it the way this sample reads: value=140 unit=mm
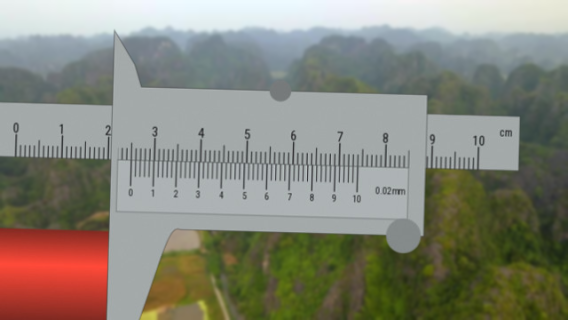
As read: value=25.0 unit=mm
